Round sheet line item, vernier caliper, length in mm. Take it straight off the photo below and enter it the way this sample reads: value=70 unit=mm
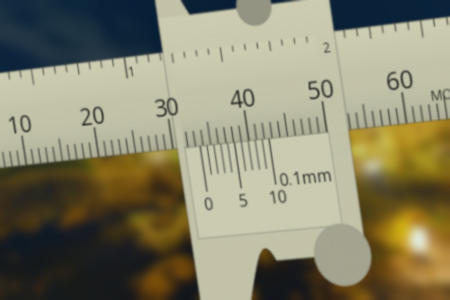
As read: value=33.6 unit=mm
